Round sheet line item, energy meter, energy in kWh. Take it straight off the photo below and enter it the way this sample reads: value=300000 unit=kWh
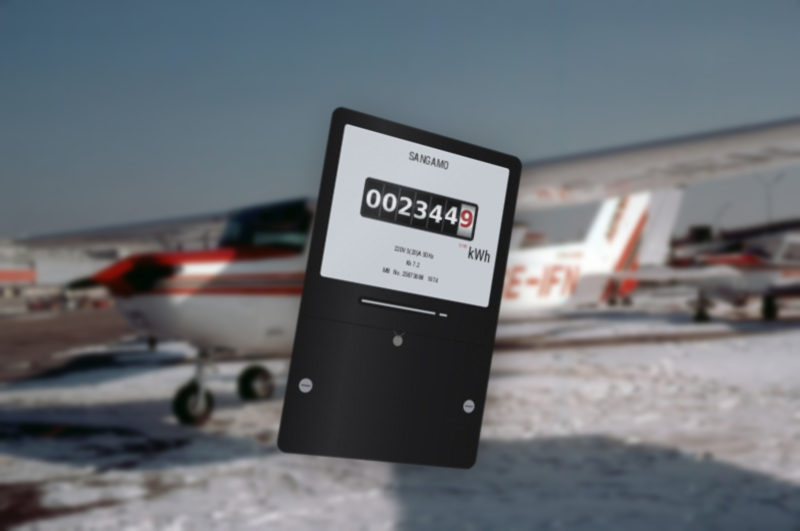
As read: value=2344.9 unit=kWh
